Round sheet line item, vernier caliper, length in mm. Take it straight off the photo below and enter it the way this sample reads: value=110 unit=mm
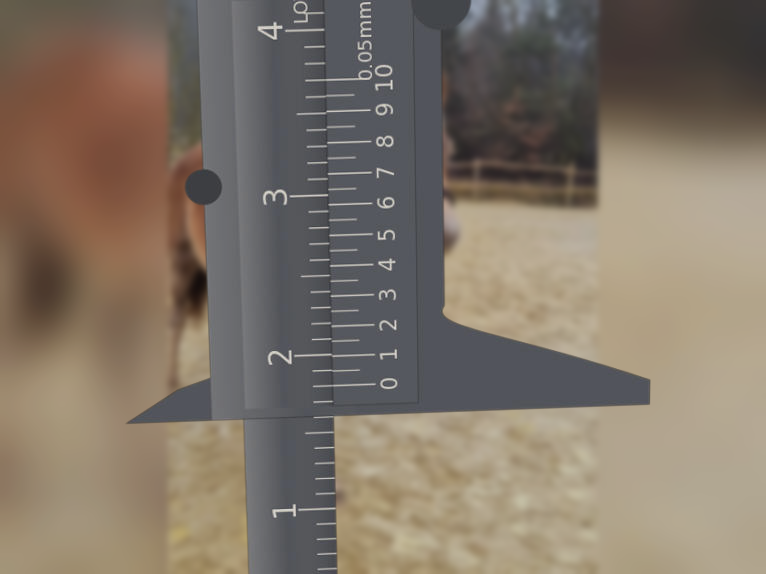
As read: value=18.0 unit=mm
